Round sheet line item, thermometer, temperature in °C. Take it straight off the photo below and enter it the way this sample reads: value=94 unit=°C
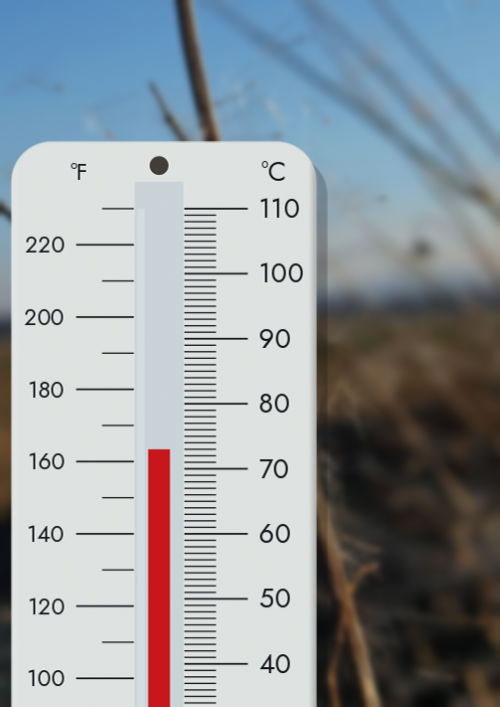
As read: value=73 unit=°C
